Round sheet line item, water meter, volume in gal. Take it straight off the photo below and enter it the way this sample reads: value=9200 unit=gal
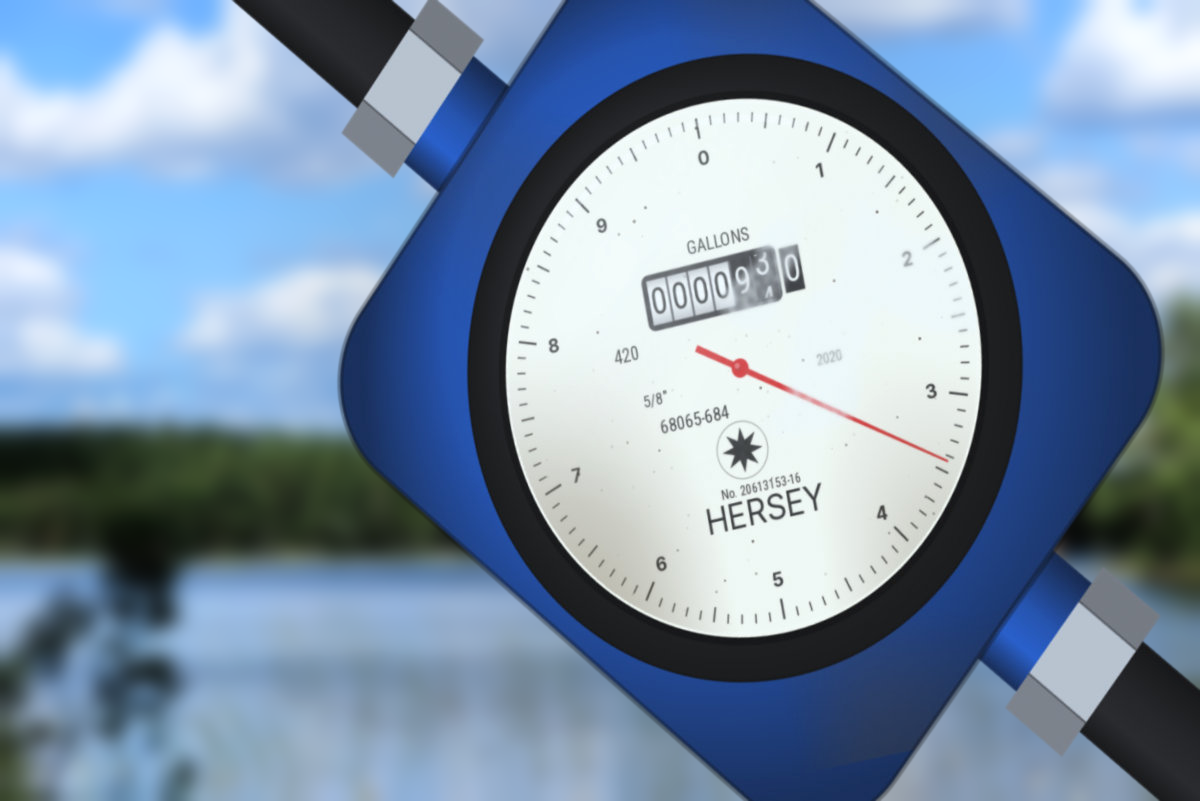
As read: value=933.4 unit=gal
